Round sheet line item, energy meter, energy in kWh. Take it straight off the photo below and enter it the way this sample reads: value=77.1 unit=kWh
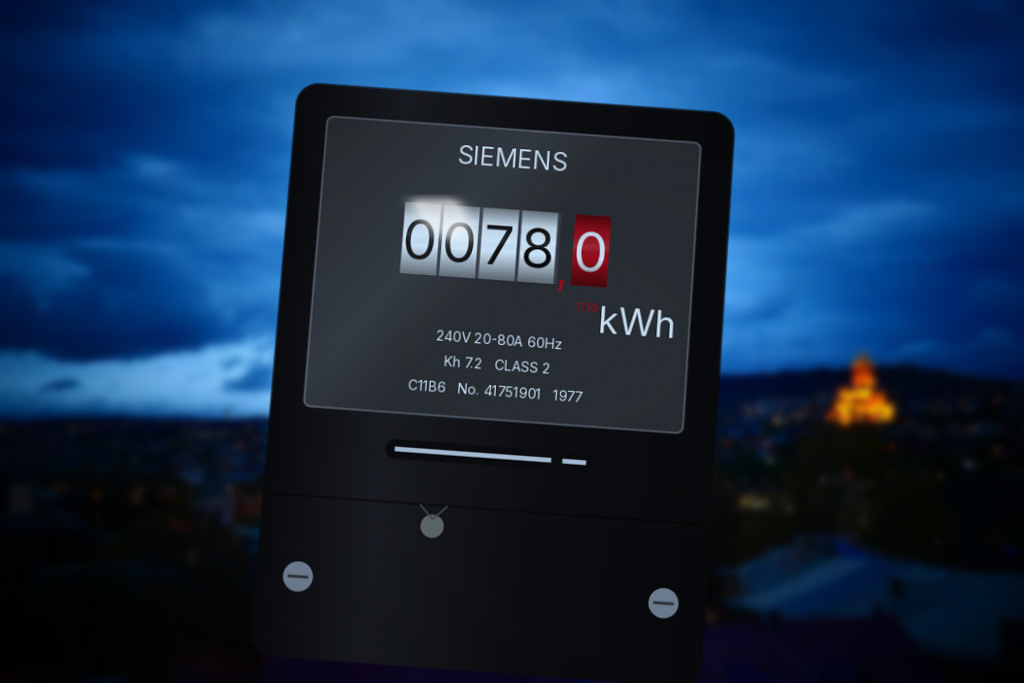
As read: value=78.0 unit=kWh
